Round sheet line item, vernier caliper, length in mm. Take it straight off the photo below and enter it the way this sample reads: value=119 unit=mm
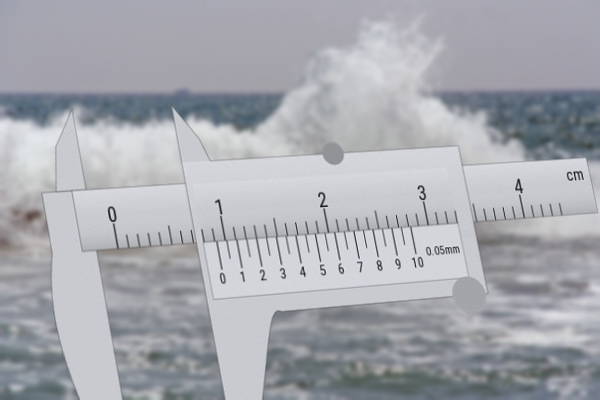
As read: value=9.2 unit=mm
